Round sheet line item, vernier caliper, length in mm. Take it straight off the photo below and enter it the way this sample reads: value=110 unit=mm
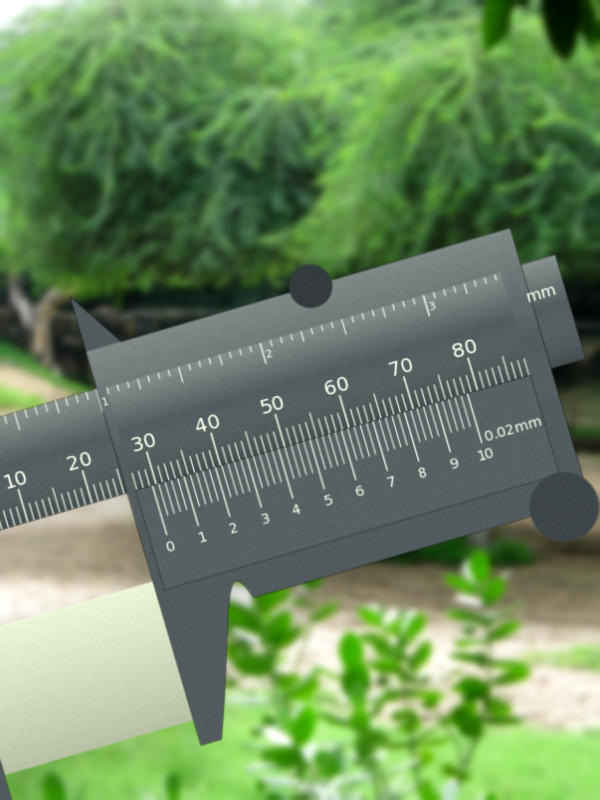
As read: value=29.4 unit=mm
